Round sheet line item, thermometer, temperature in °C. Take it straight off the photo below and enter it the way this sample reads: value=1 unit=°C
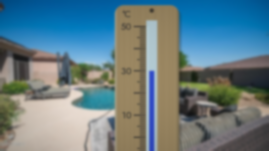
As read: value=30 unit=°C
